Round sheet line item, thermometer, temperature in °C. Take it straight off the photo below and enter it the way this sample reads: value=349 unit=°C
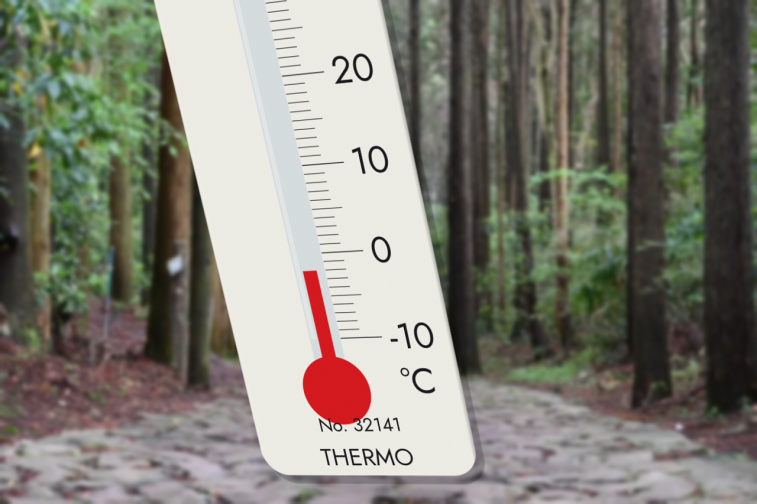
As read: value=-2 unit=°C
